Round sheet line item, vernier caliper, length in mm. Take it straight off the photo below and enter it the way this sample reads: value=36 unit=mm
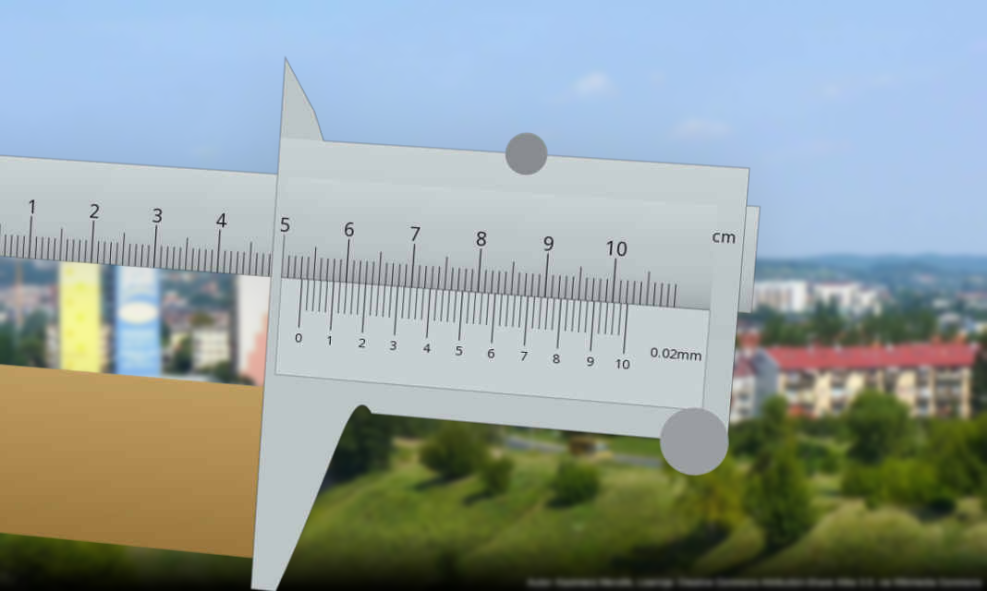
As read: value=53.2 unit=mm
